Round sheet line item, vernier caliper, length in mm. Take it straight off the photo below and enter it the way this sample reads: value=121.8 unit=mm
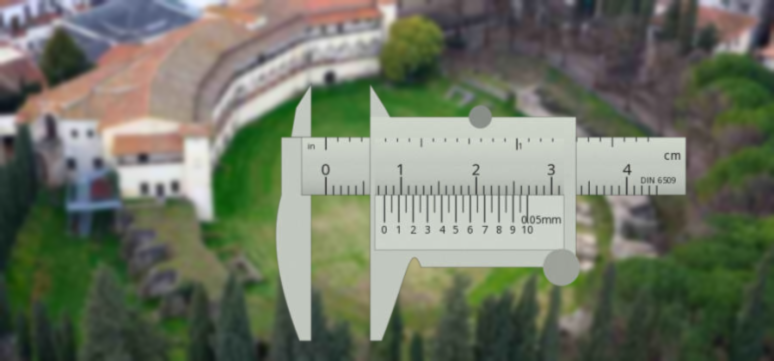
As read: value=7.8 unit=mm
